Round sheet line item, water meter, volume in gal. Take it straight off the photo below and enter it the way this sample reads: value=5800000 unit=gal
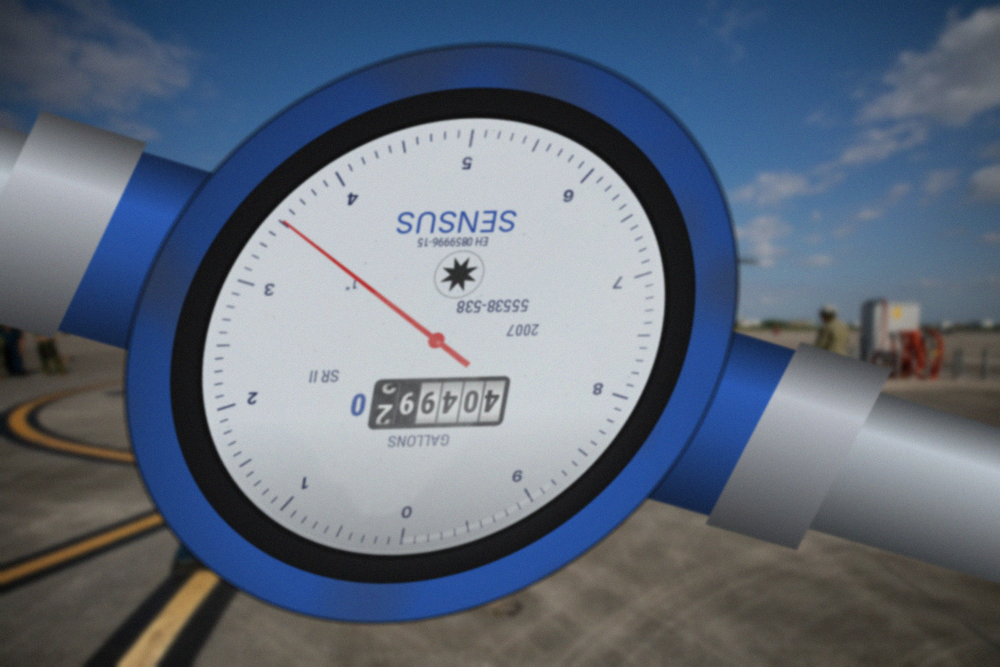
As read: value=4049923.5 unit=gal
